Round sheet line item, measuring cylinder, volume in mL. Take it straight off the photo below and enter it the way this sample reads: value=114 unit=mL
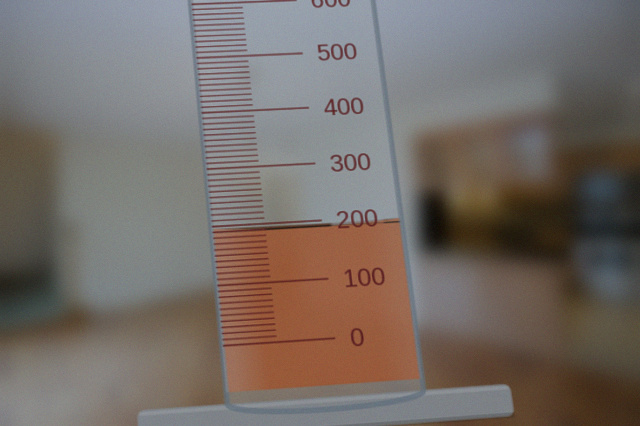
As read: value=190 unit=mL
